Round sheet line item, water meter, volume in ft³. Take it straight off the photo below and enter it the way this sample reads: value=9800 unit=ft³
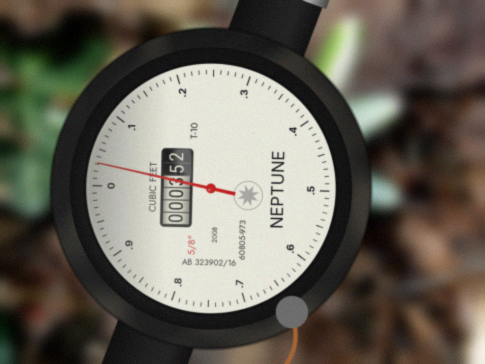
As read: value=352.03 unit=ft³
